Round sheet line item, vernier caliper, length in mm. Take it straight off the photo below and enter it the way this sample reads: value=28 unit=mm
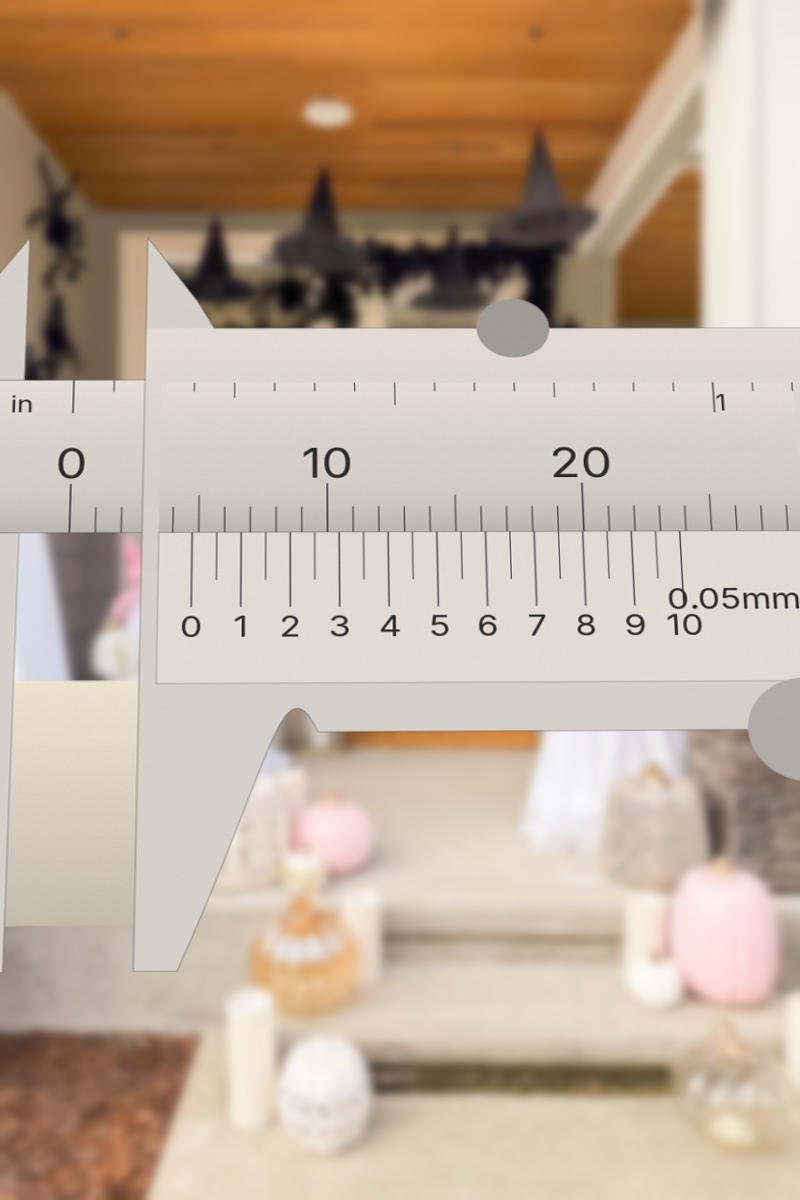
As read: value=4.75 unit=mm
